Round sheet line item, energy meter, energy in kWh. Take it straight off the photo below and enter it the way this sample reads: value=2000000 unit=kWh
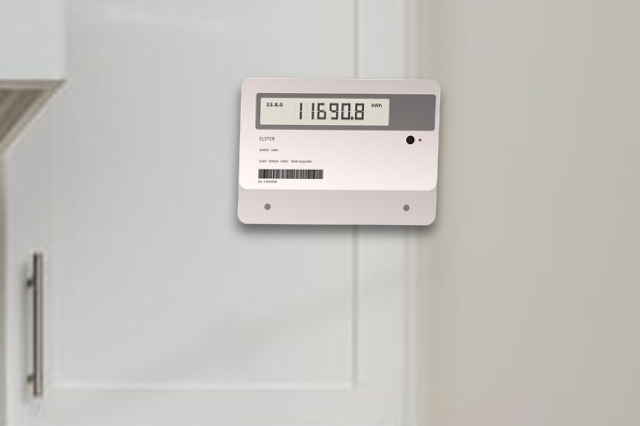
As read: value=11690.8 unit=kWh
